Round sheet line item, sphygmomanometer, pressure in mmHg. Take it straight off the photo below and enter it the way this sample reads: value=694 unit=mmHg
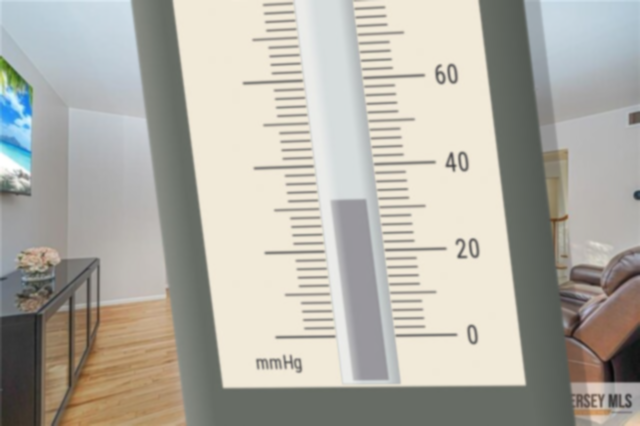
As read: value=32 unit=mmHg
